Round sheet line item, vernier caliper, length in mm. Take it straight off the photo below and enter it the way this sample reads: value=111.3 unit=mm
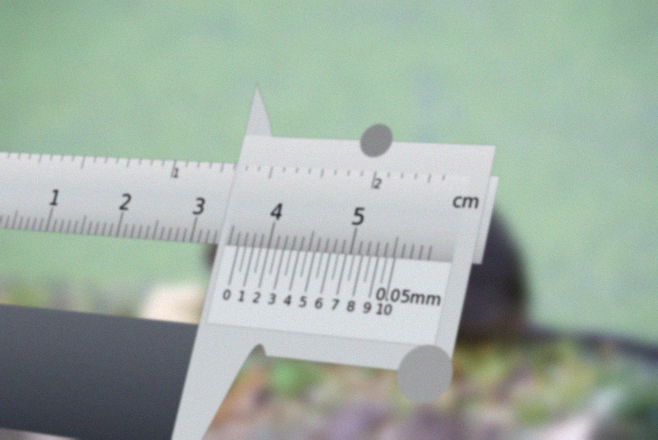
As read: value=36.2 unit=mm
